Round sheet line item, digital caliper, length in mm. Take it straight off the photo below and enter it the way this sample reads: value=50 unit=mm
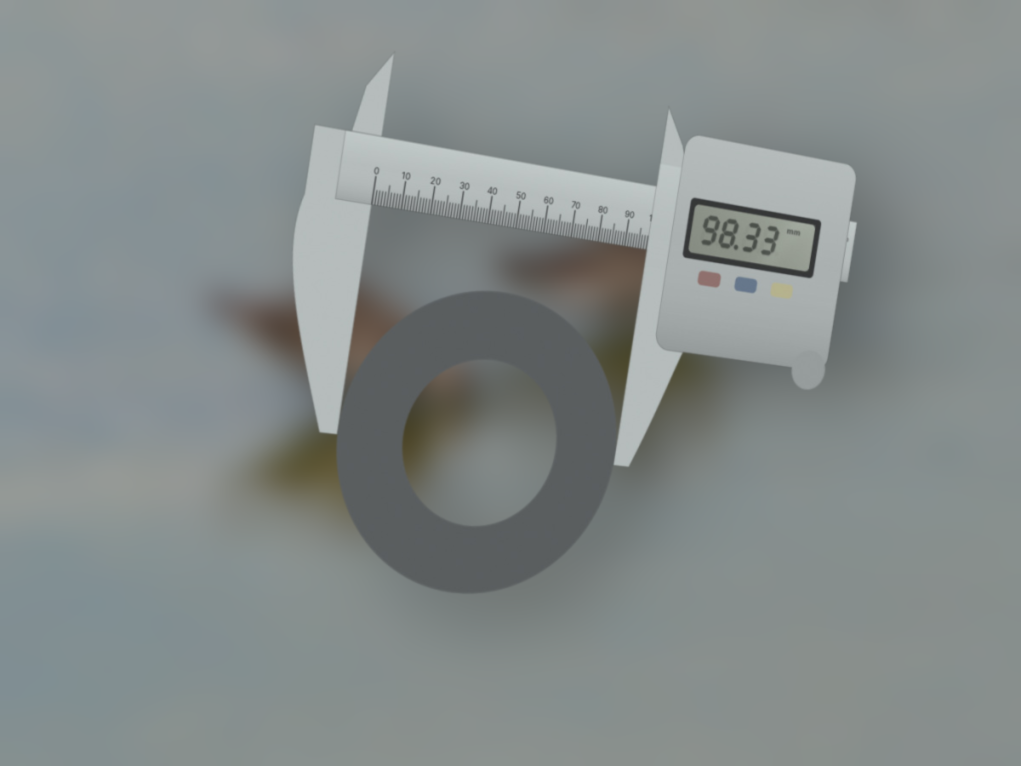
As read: value=98.33 unit=mm
